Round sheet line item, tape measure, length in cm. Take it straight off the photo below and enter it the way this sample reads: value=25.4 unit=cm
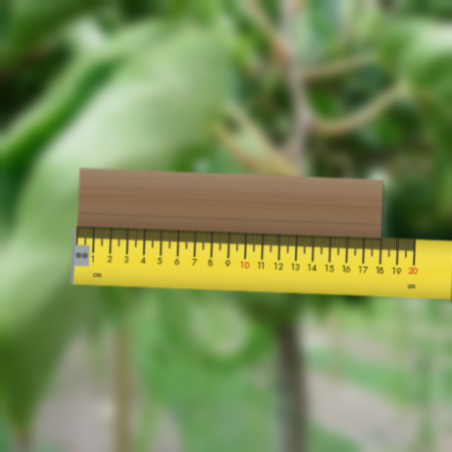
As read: value=18 unit=cm
